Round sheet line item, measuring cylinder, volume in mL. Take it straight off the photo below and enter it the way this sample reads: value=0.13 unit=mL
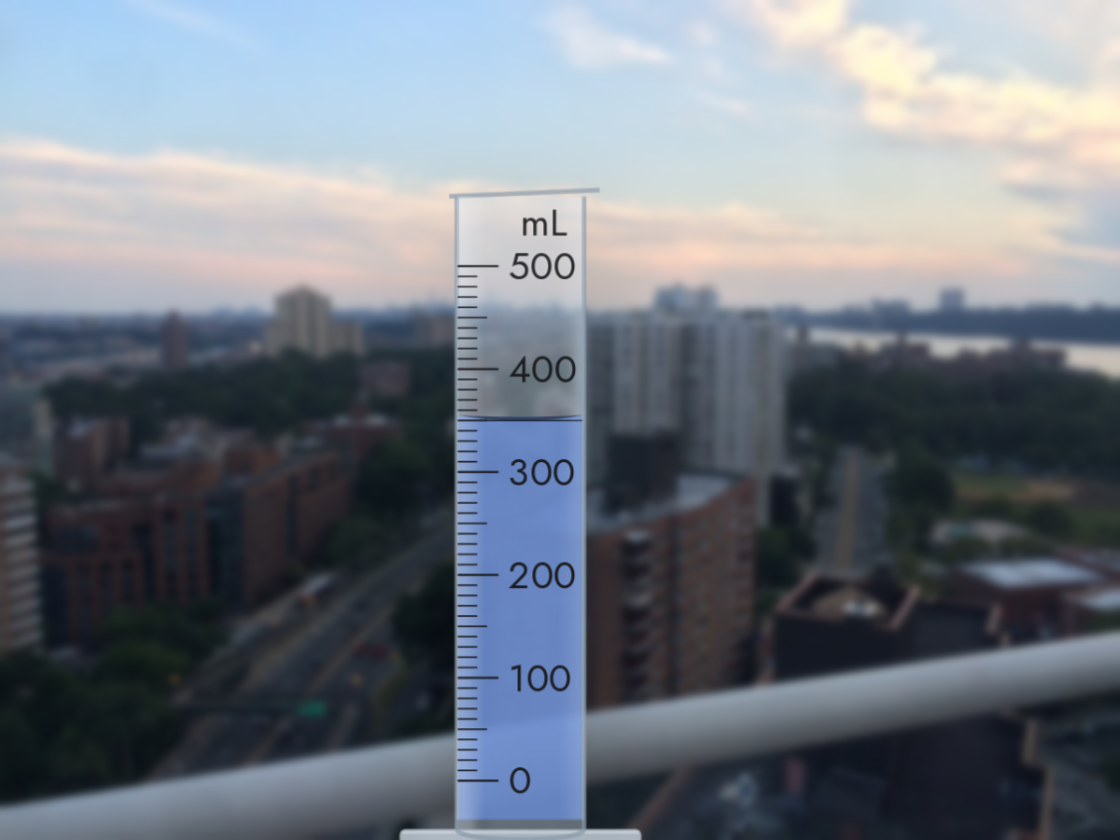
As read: value=350 unit=mL
